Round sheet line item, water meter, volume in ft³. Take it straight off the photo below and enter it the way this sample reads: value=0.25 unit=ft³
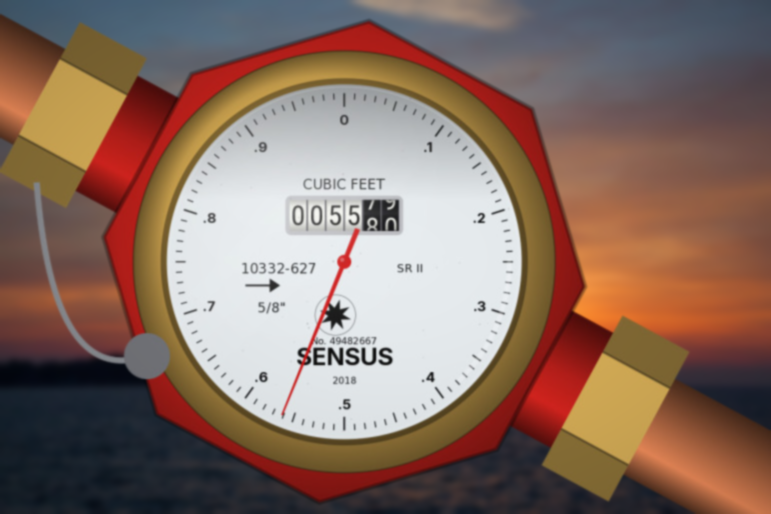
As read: value=5579.56 unit=ft³
